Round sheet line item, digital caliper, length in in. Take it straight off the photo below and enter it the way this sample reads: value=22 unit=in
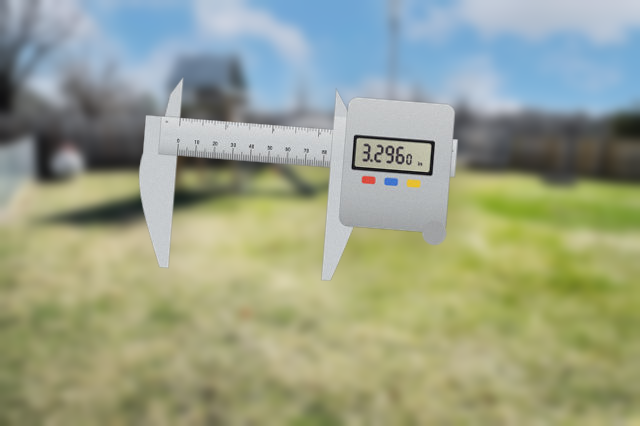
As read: value=3.2960 unit=in
